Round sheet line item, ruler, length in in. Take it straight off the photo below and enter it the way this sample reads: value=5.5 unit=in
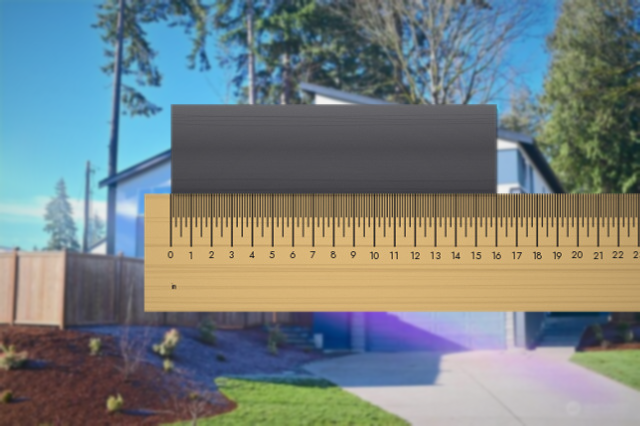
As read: value=16 unit=in
